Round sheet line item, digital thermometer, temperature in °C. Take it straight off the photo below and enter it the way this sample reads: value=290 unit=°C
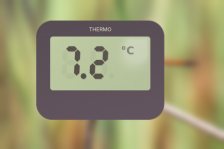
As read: value=7.2 unit=°C
